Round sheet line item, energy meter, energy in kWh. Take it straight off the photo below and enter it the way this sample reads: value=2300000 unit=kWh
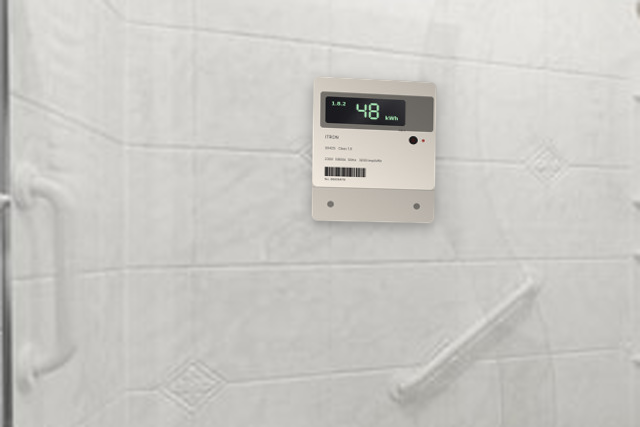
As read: value=48 unit=kWh
